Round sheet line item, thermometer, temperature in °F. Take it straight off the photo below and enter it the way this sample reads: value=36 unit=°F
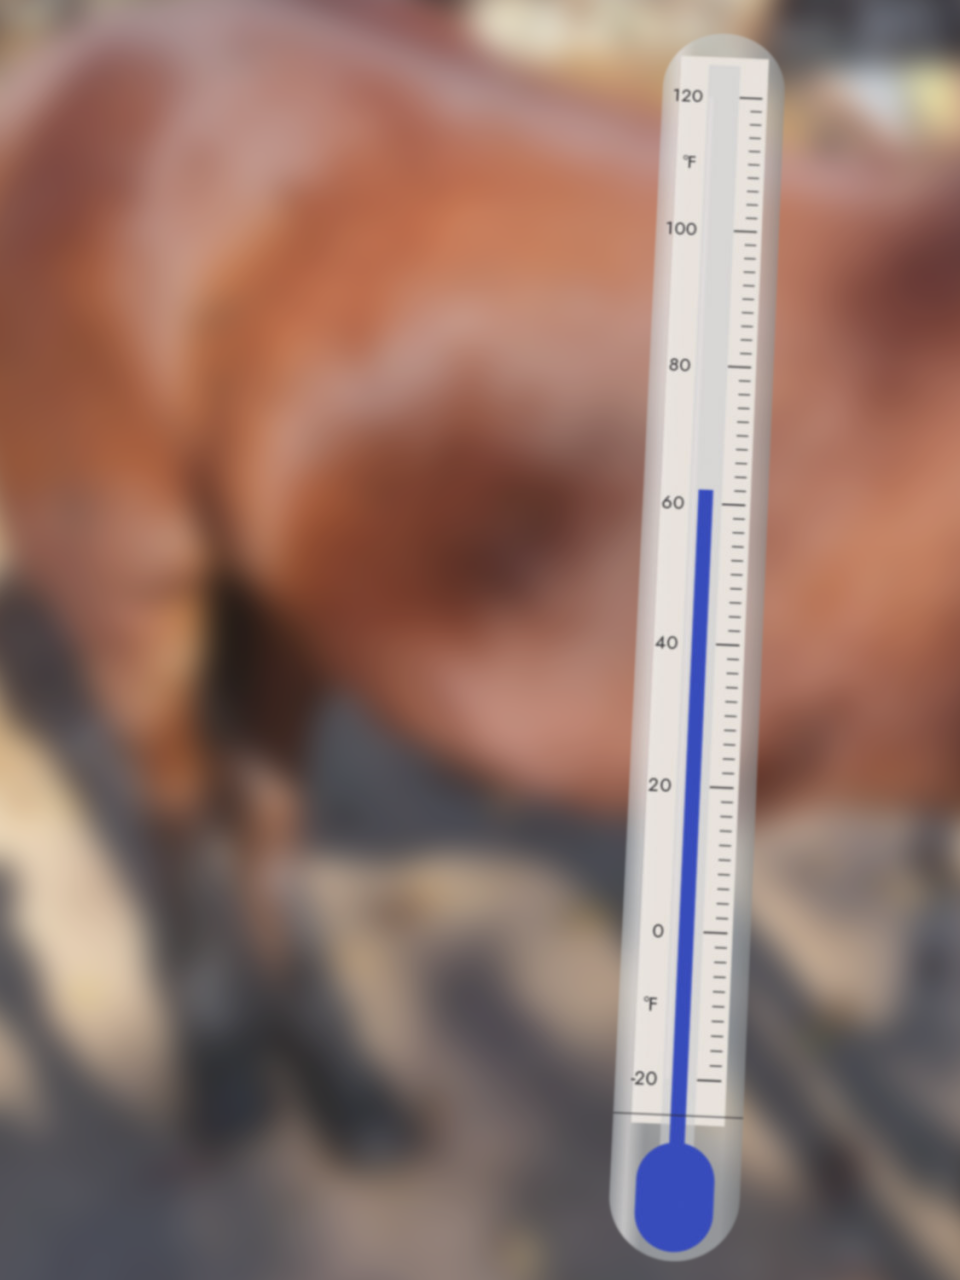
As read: value=62 unit=°F
